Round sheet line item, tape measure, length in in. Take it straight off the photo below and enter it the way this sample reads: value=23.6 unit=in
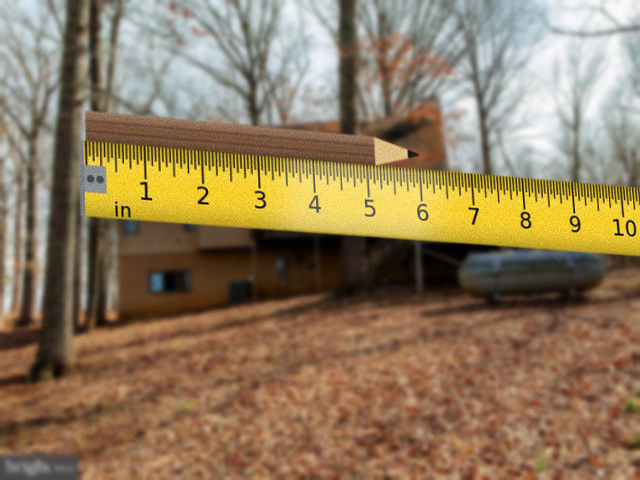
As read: value=6 unit=in
